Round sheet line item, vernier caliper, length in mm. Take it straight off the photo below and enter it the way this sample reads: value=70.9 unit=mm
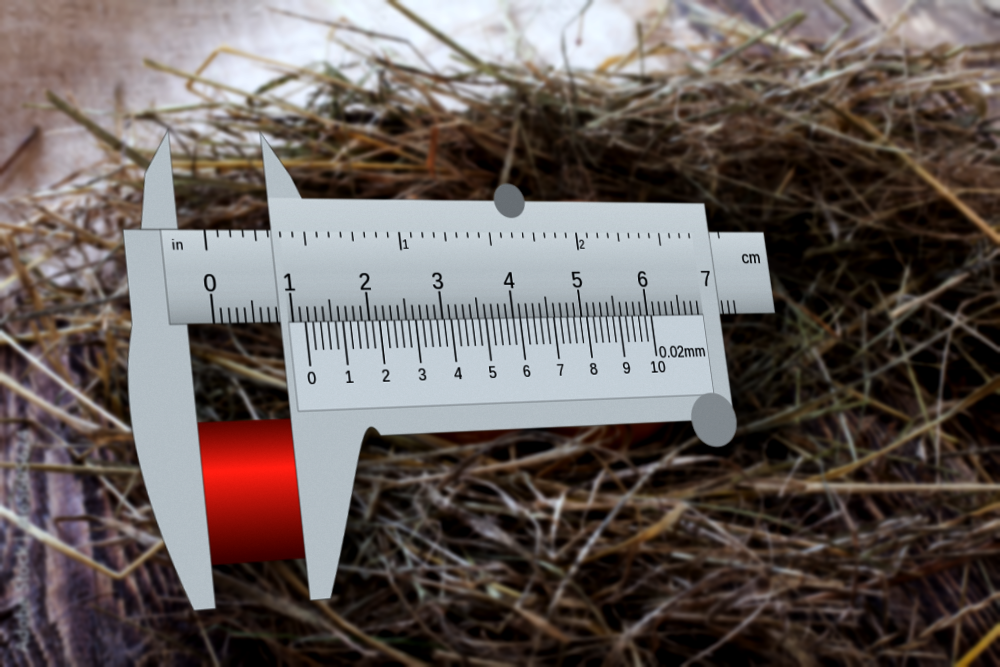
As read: value=11.6 unit=mm
